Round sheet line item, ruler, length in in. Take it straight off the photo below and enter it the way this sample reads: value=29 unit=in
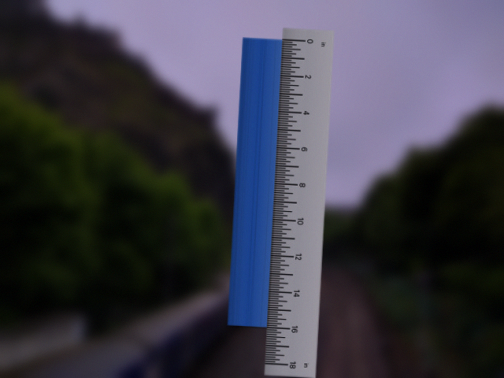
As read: value=16 unit=in
